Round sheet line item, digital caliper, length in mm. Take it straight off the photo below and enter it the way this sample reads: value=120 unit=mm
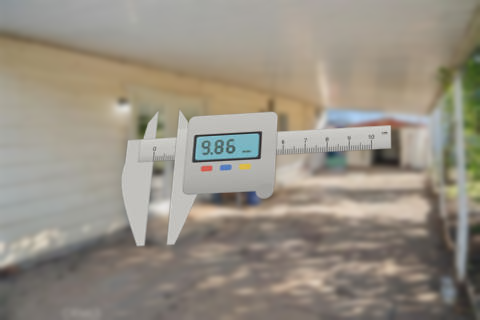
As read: value=9.86 unit=mm
